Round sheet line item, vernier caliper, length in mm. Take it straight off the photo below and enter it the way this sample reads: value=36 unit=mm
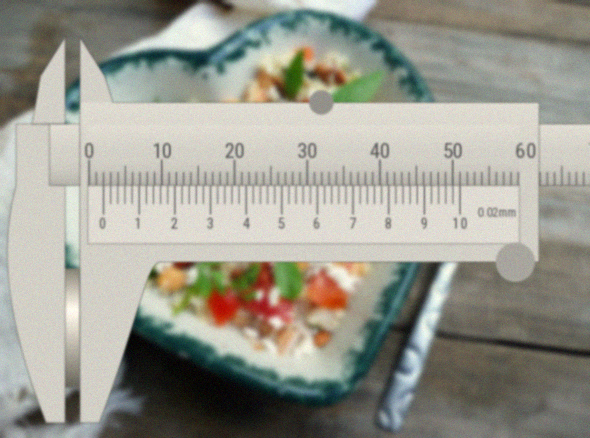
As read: value=2.0 unit=mm
